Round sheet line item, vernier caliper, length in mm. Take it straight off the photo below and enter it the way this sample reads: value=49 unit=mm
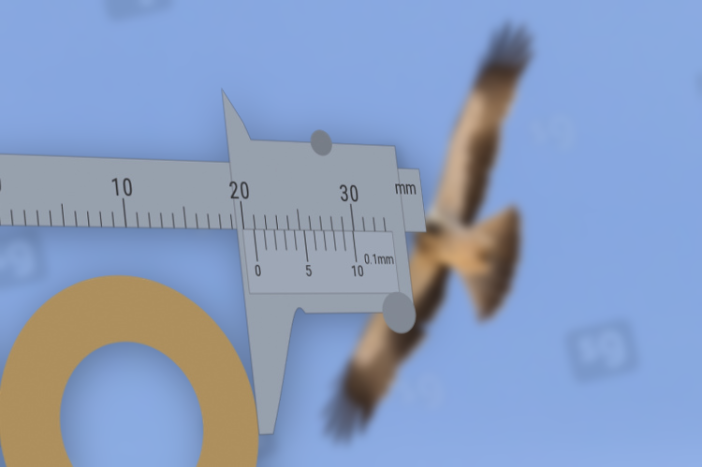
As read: value=20.9 unit=mm
